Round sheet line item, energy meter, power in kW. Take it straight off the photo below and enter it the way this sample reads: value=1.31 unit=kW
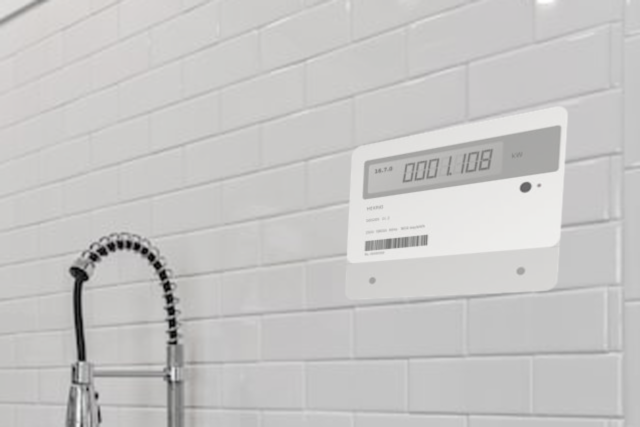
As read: value=1.108 unit=kW
